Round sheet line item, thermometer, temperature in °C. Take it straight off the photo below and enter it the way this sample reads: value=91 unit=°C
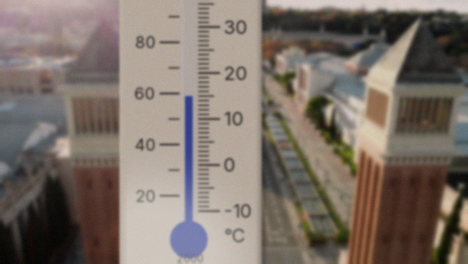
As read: value=15 unit=°C
